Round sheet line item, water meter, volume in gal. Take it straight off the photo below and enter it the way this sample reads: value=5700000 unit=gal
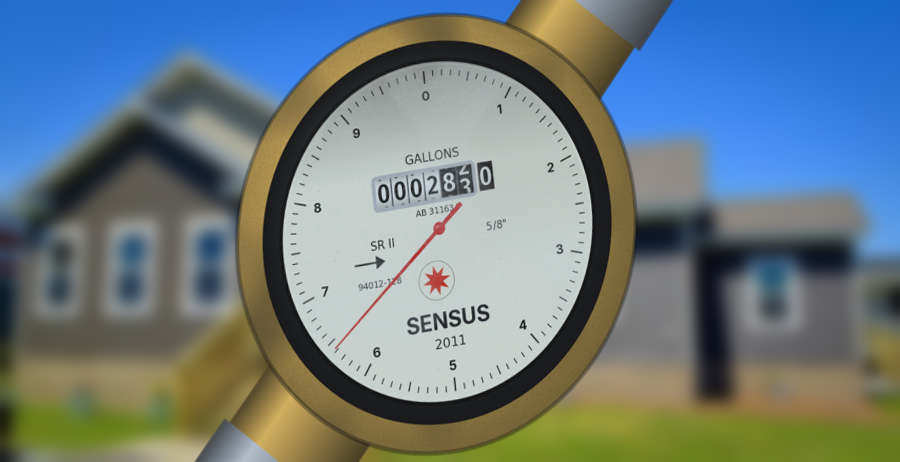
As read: value=2826.4 unit=gal
